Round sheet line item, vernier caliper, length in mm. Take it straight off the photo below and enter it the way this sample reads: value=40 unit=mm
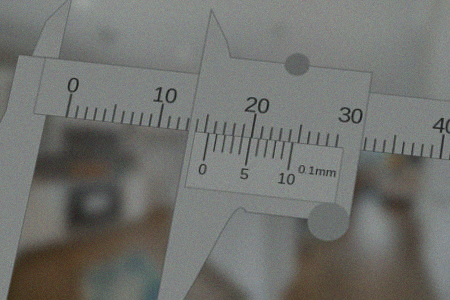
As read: value=15.4 unit=mm
